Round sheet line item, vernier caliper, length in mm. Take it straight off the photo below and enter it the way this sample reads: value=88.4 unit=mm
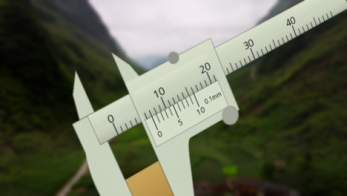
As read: value=7.0 unit=mm
